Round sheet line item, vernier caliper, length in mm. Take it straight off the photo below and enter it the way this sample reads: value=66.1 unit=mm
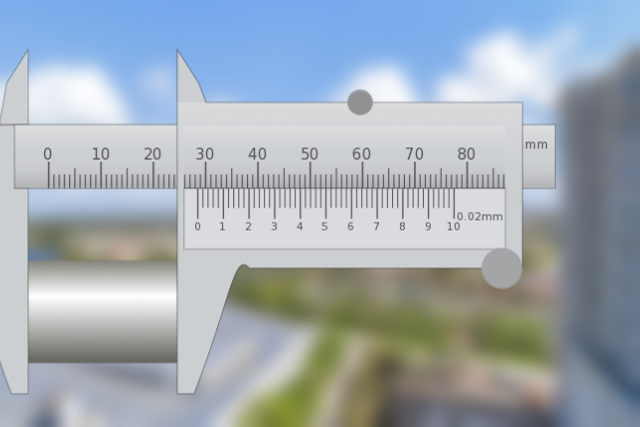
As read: value=28.5 unit=mm
